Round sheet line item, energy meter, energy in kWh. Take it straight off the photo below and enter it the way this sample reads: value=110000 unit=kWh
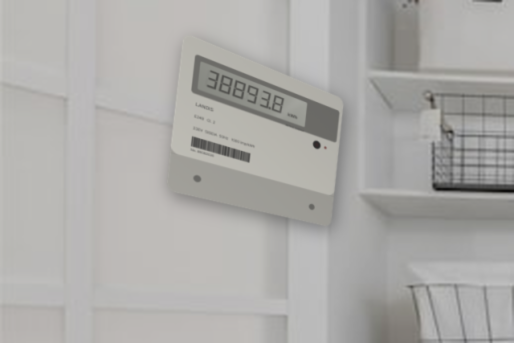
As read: value=38893.8 unit=kWh
